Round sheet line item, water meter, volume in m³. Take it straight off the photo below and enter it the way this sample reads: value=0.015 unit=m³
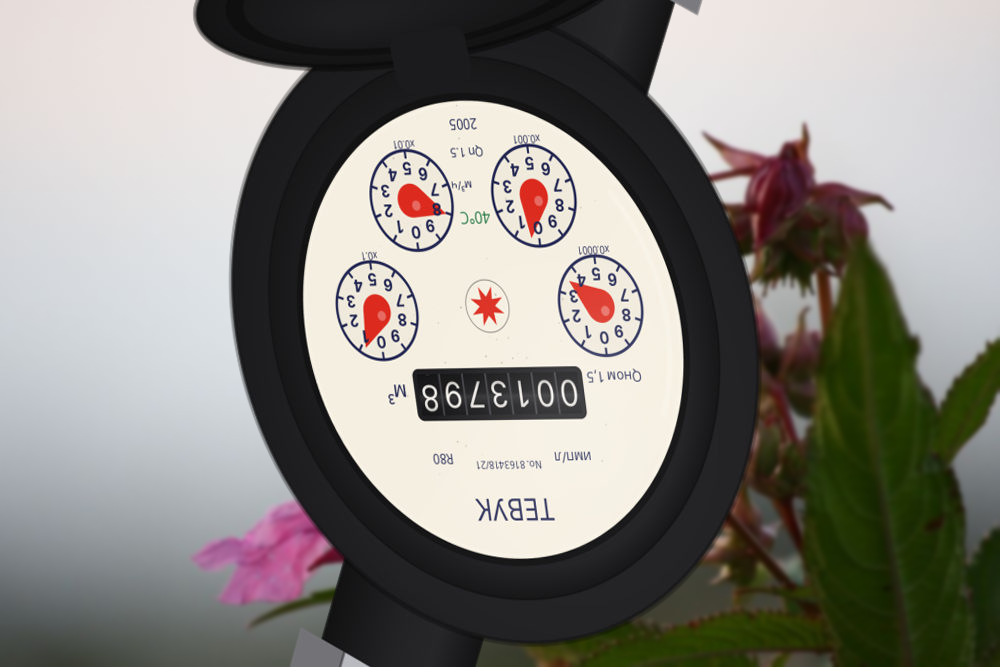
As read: value=13798.0803 unit=m³
